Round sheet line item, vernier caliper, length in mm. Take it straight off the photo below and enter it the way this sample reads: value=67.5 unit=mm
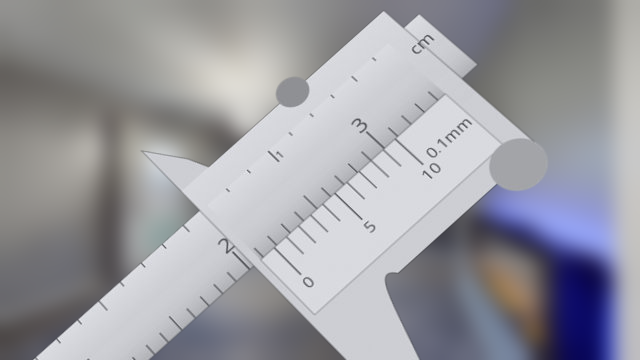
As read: value=21.8 unit=mm
